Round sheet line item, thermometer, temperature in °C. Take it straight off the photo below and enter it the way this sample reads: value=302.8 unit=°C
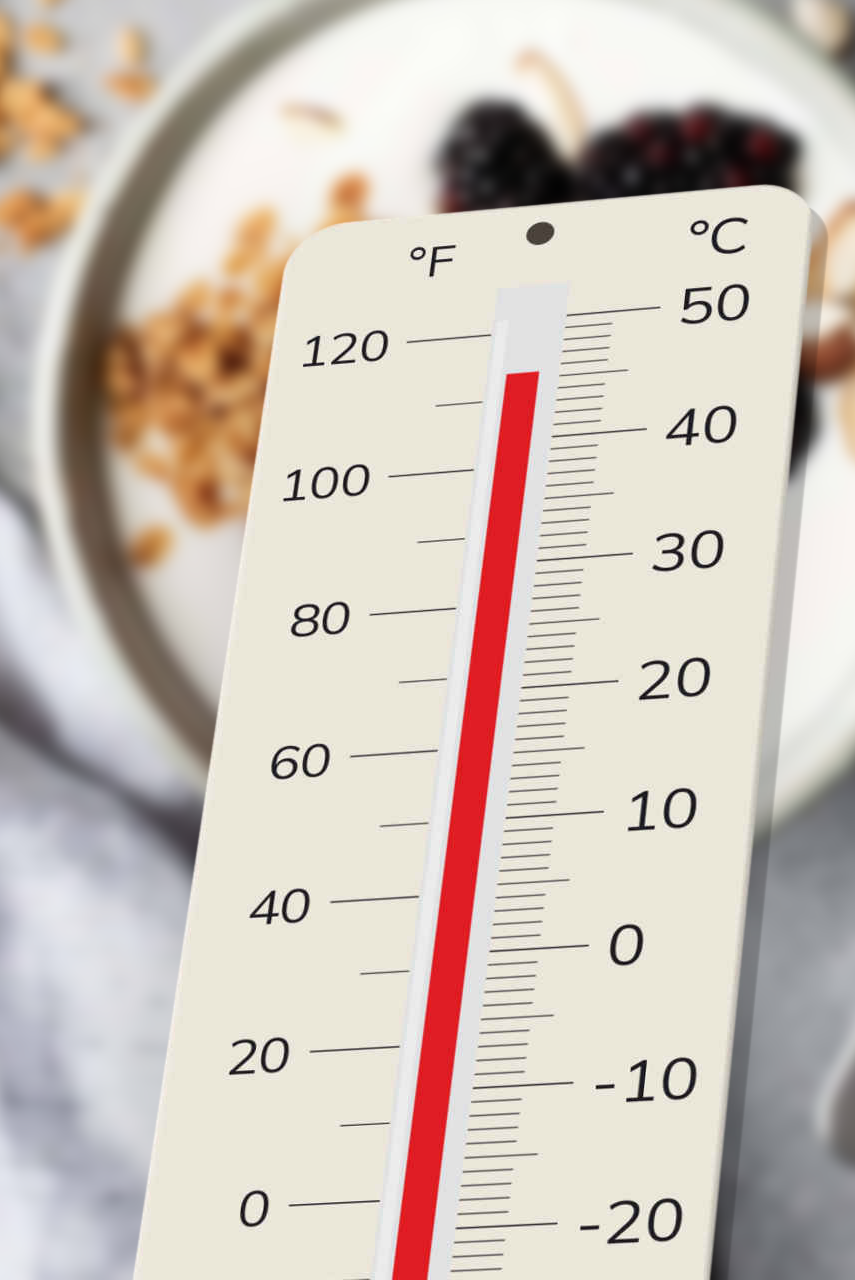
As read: value=45.5 unit=°C
